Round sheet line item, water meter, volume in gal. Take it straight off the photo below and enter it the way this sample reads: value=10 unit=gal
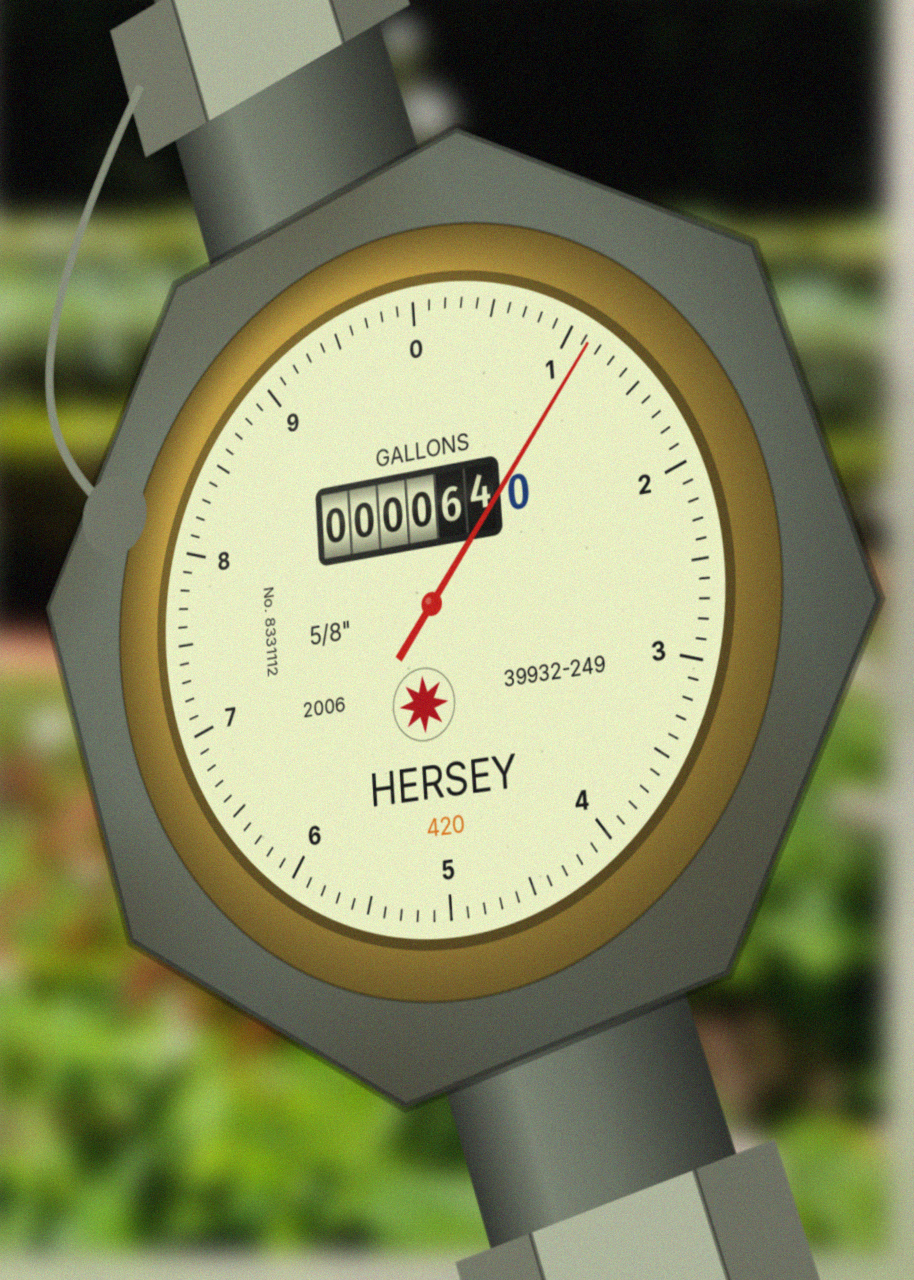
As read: value=641.1 unit=gal
